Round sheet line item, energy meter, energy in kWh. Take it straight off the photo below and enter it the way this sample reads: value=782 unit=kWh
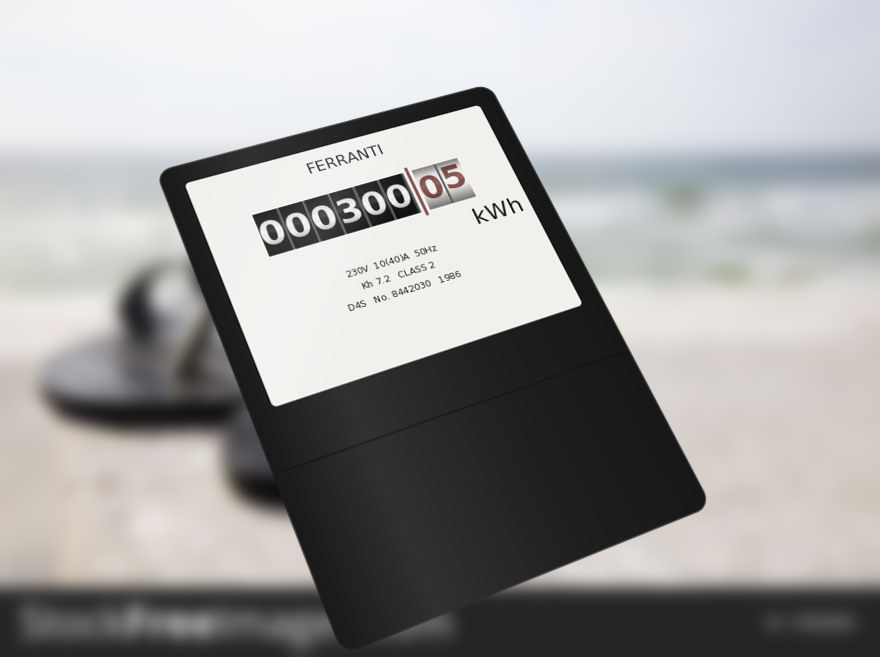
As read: value=300.05 unit=kWh
